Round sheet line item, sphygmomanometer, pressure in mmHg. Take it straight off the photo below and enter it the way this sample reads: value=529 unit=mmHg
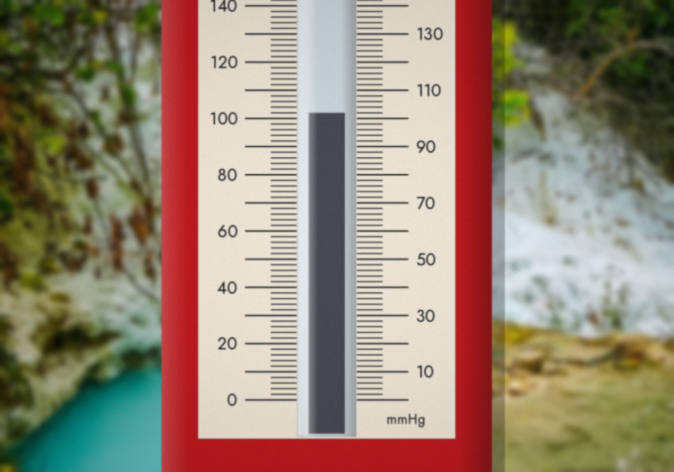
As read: value=102 unit=mmHg
